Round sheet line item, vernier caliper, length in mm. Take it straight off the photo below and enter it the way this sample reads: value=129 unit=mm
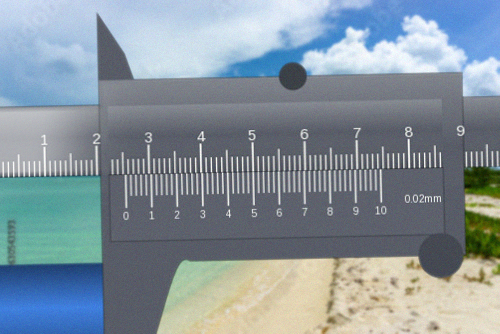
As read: value=25.5 unit=mm
